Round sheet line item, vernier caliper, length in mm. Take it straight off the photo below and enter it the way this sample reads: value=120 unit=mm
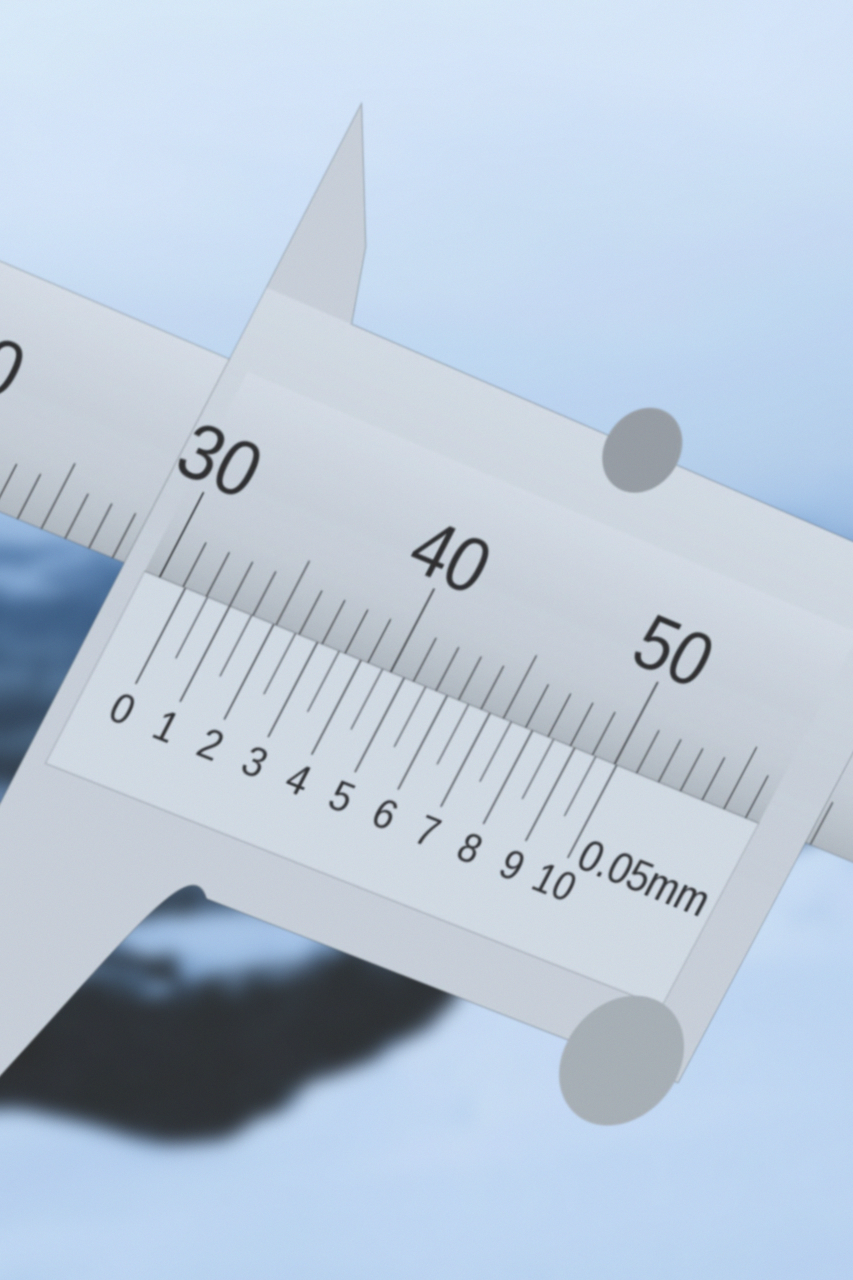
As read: value=31.1 unit=mm
